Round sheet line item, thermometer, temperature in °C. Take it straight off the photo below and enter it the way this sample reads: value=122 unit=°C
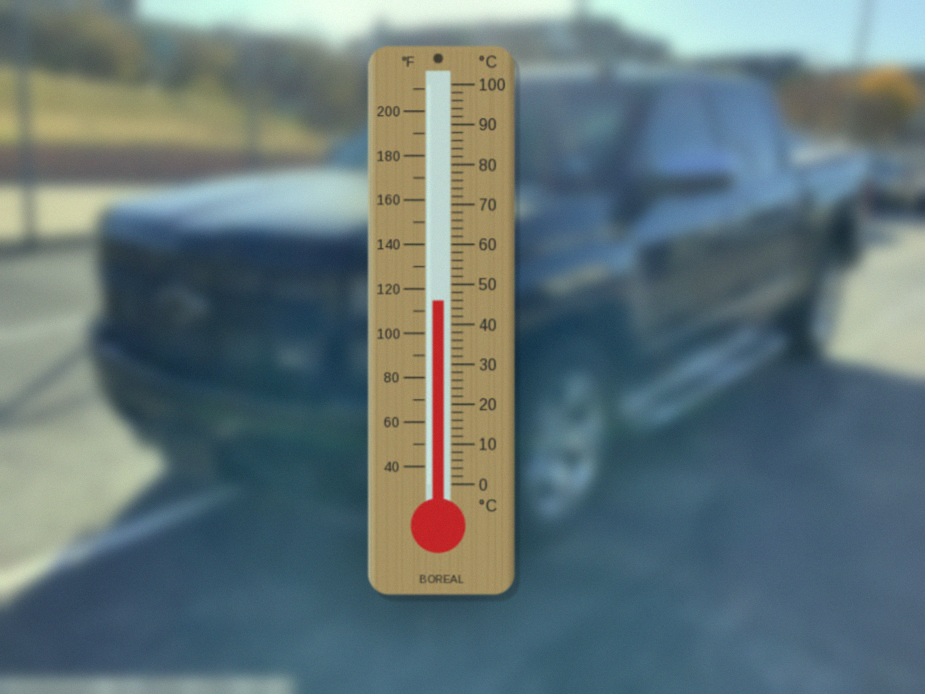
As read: value=46 unit=°C
